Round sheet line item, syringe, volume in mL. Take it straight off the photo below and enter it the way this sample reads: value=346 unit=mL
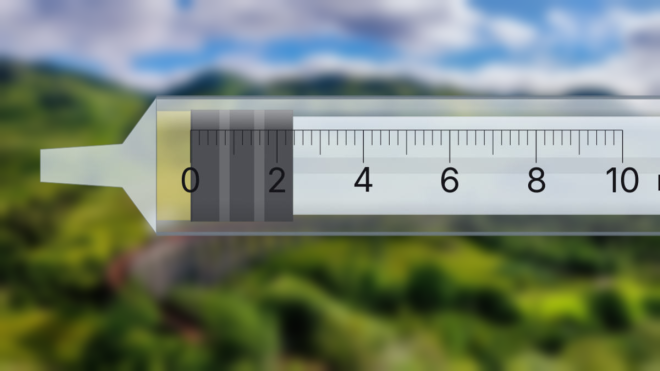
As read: value=0 unit=mL
